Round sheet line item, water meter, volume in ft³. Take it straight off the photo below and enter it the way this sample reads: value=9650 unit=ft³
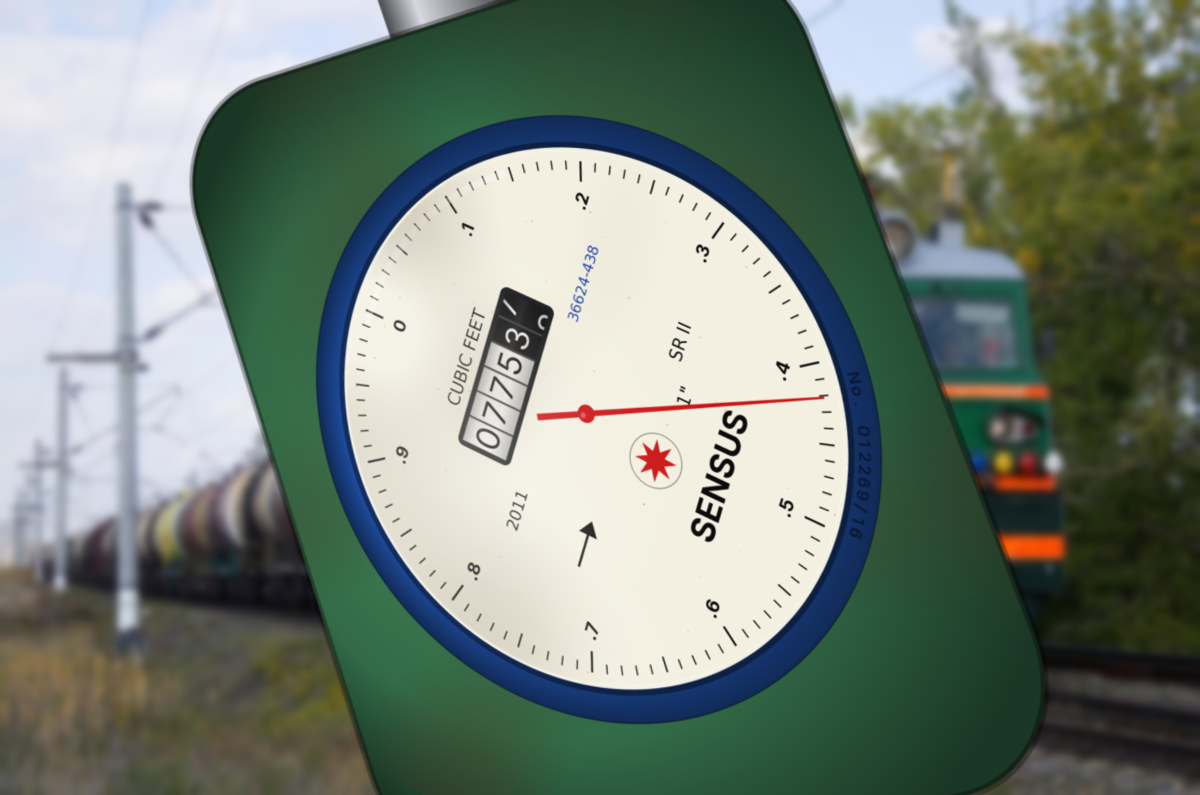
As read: value=77537.42 unit=ft³
